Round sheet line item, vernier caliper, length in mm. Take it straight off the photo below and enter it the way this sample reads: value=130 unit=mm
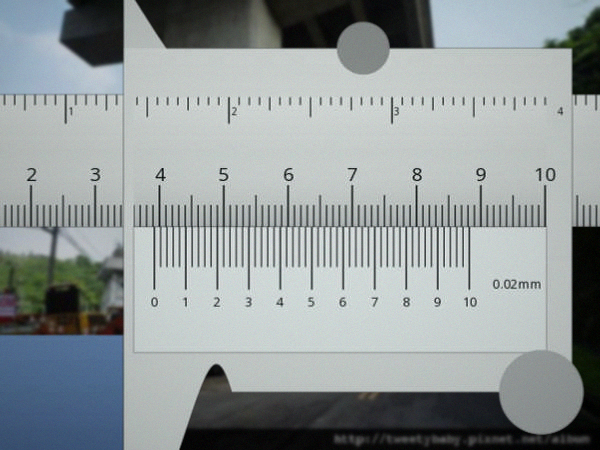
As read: value=39.2 unit=mm
